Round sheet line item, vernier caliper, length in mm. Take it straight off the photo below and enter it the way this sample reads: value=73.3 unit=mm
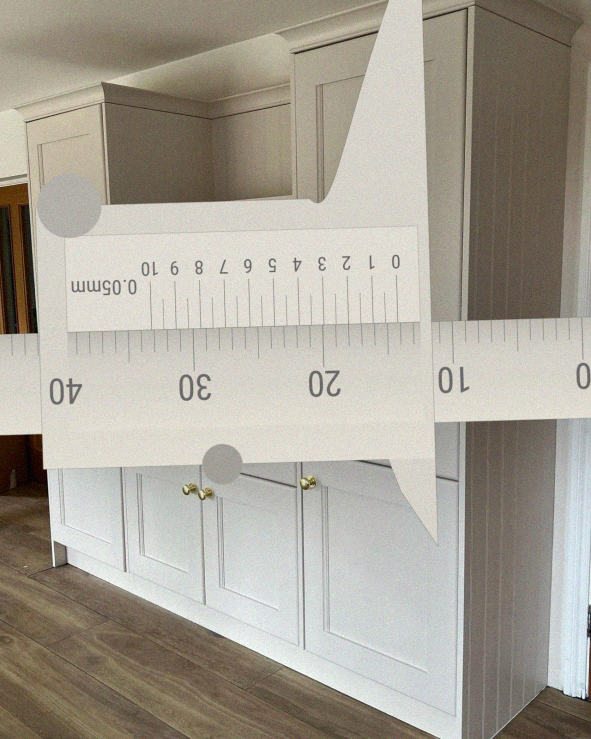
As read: value=14.2 unit=mm
